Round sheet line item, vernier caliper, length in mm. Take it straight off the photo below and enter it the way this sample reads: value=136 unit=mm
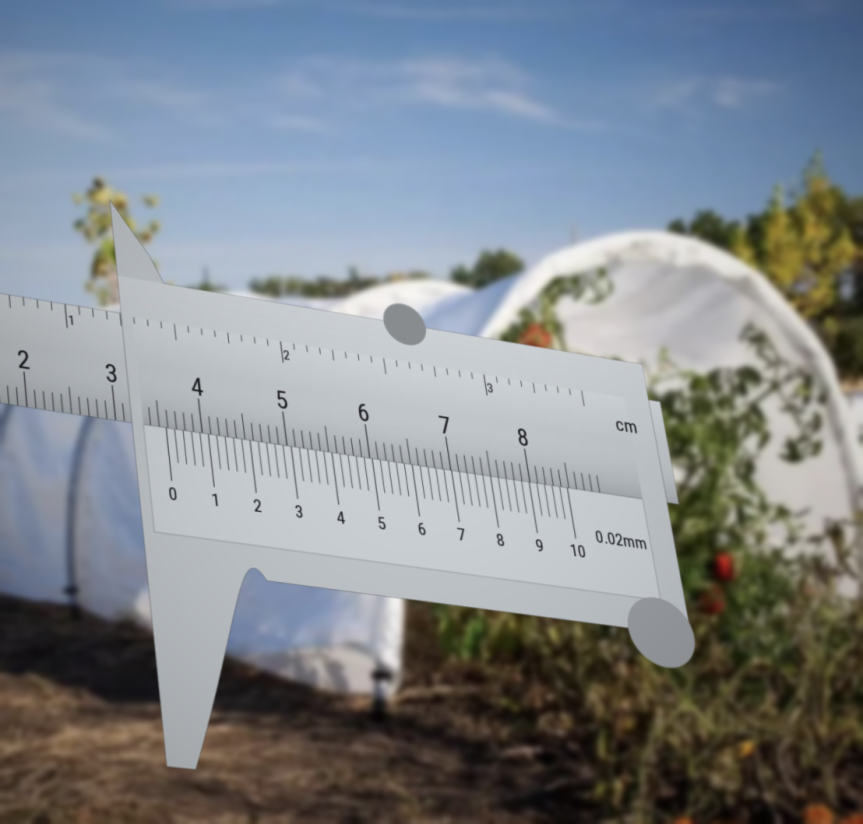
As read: value=35.8 unit=mm
